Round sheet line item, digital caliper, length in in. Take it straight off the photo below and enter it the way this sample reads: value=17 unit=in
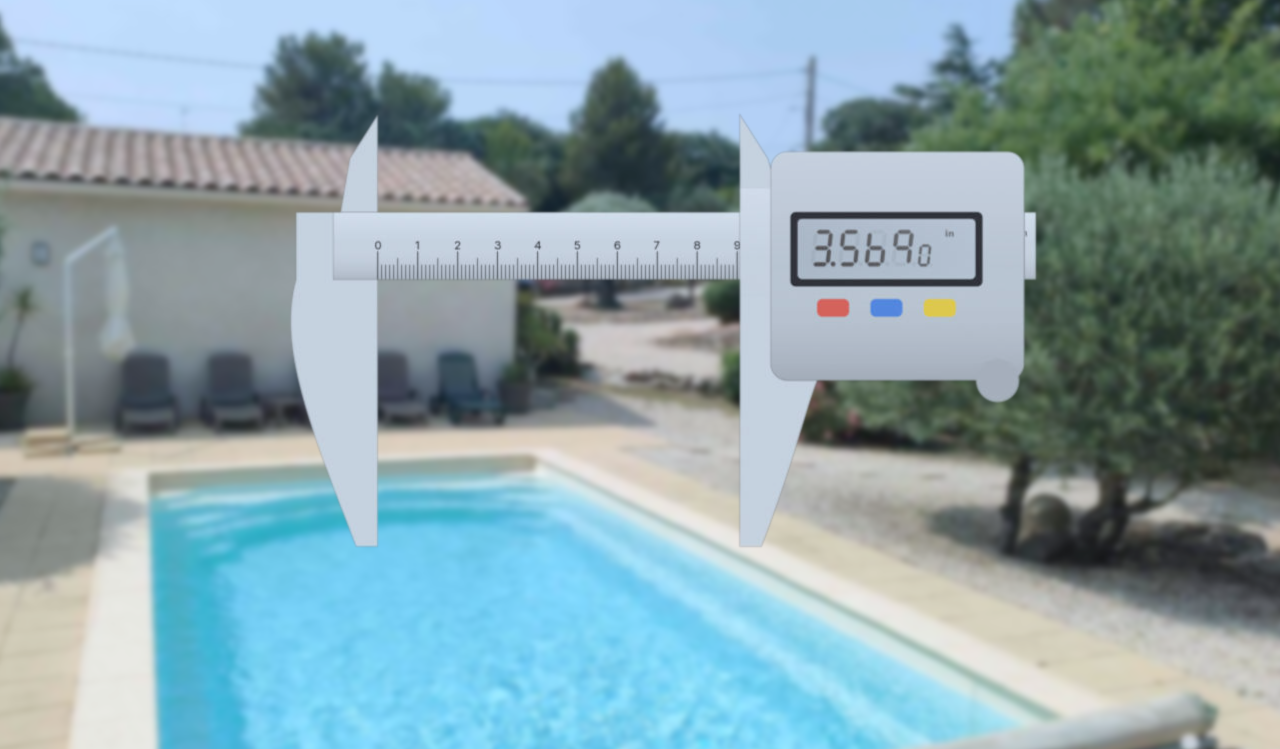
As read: value=3.5690 unit=in
